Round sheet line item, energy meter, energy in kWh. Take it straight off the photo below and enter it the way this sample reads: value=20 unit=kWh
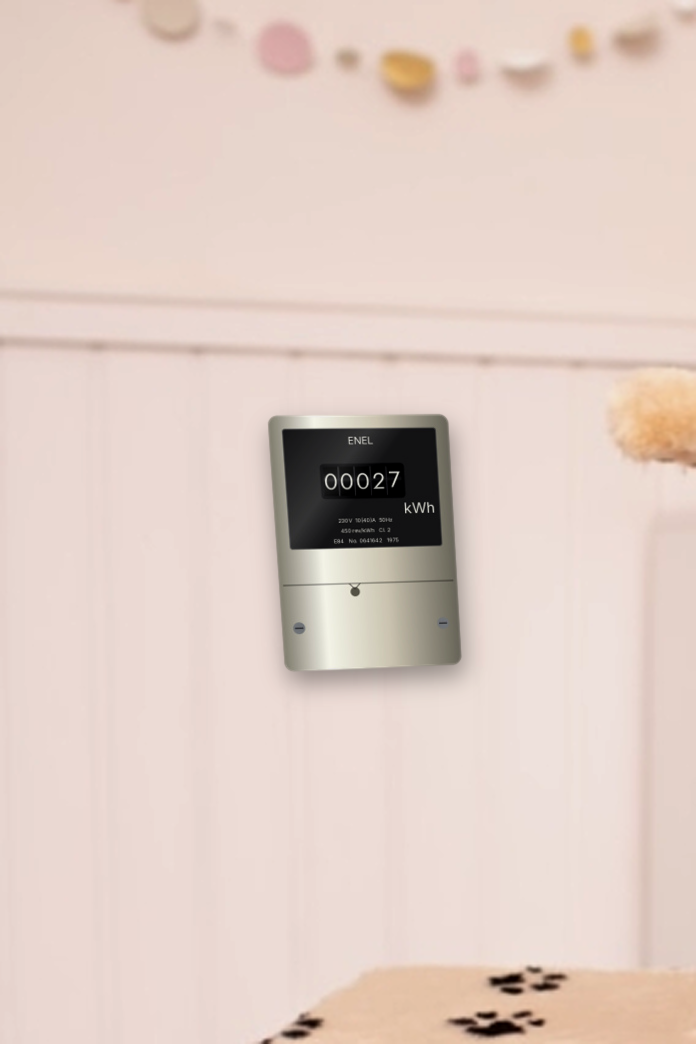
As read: value=27 unit=kWh
